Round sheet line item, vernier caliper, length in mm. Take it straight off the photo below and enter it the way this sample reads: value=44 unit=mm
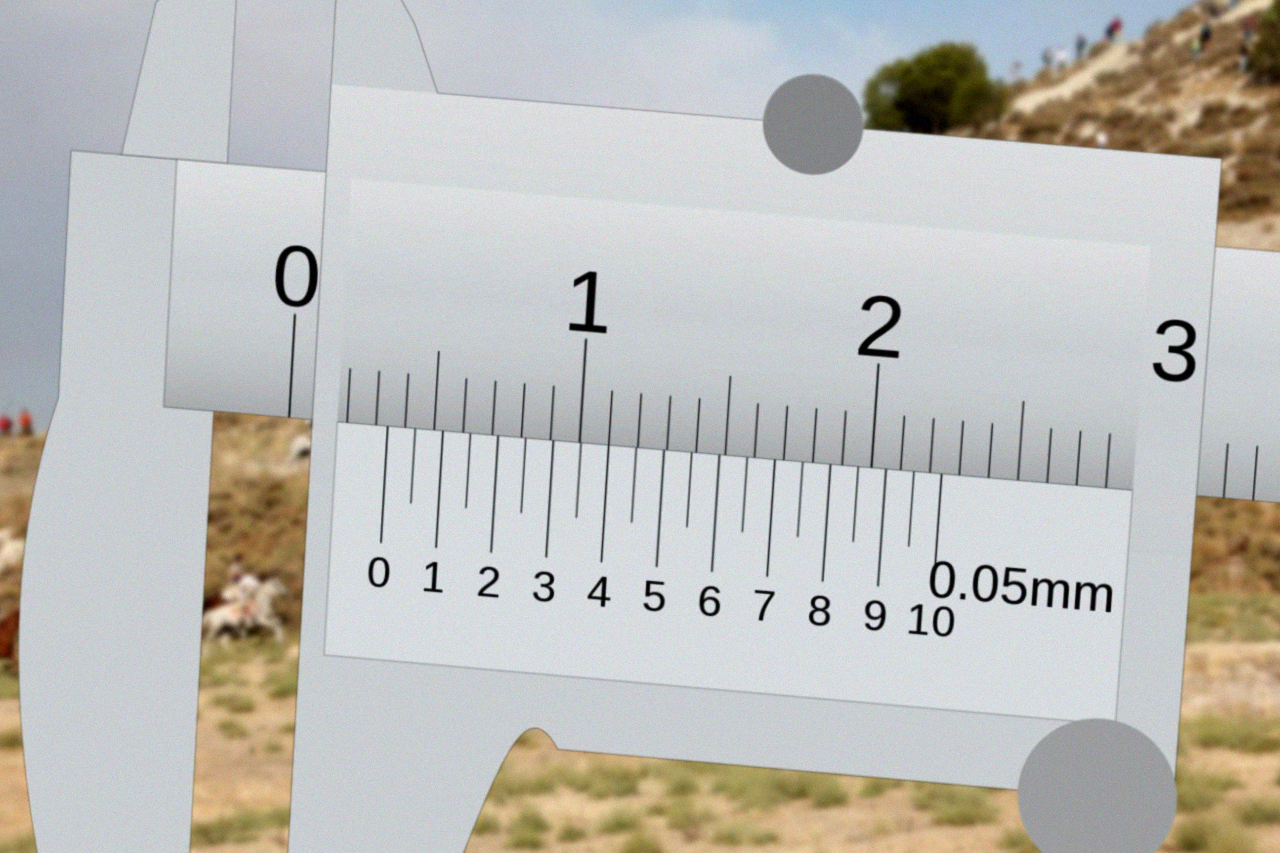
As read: value=3.40 unit=mm
